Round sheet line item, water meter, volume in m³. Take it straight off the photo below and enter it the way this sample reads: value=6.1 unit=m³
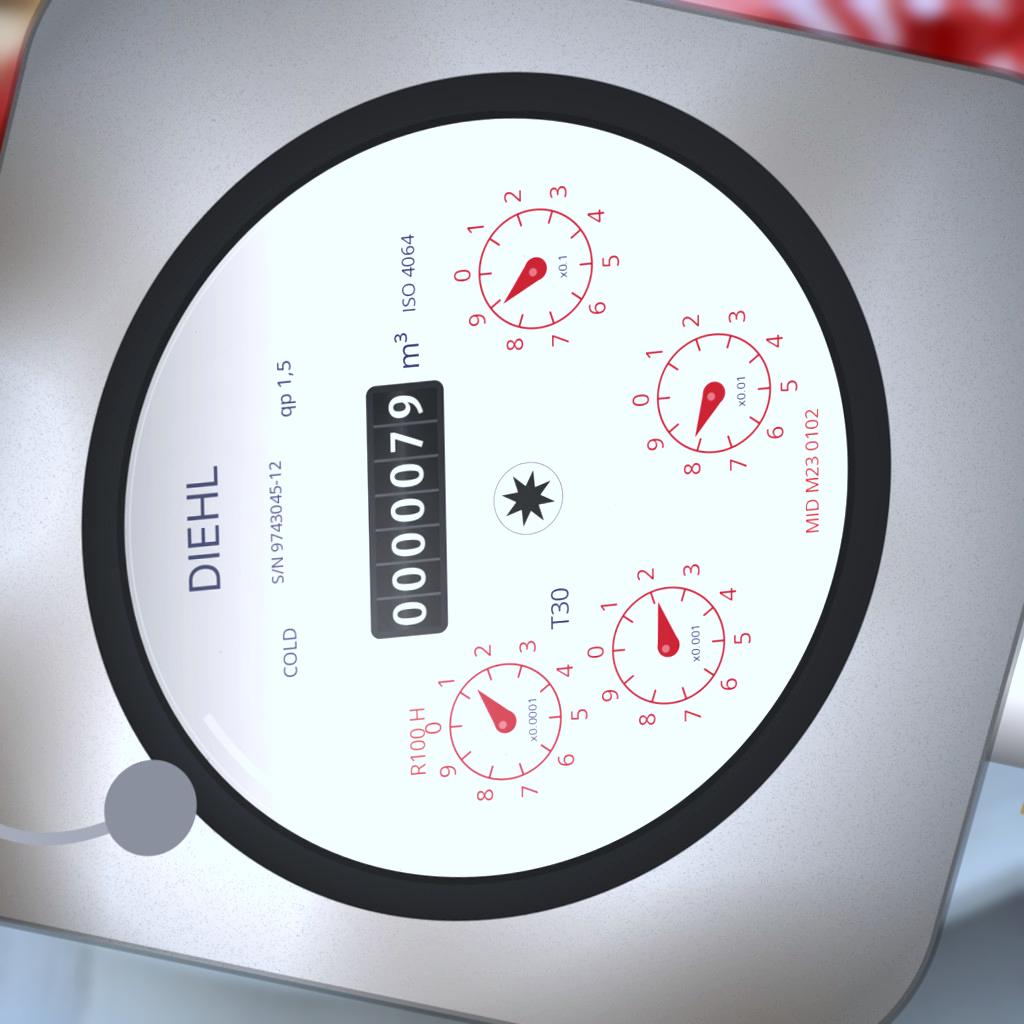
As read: value=79.8821 unit=m³
